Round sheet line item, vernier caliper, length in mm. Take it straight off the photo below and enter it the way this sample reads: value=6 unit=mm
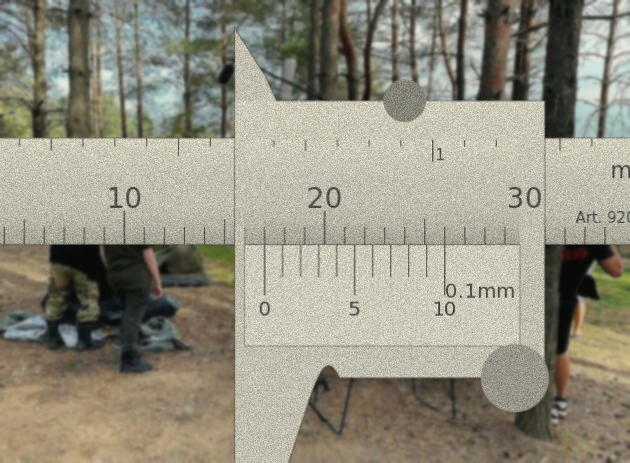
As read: value=17.0 unit=mm
